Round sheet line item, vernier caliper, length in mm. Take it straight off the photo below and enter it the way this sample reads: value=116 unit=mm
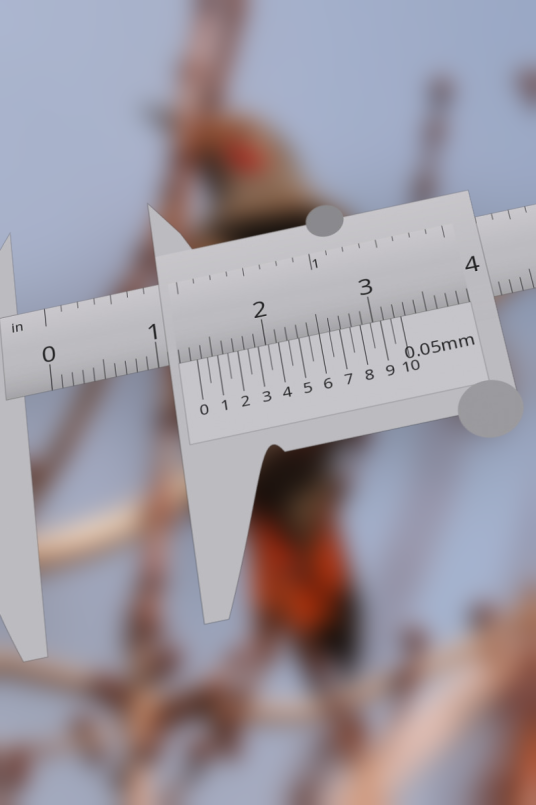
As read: value=13.6 unit=mm
